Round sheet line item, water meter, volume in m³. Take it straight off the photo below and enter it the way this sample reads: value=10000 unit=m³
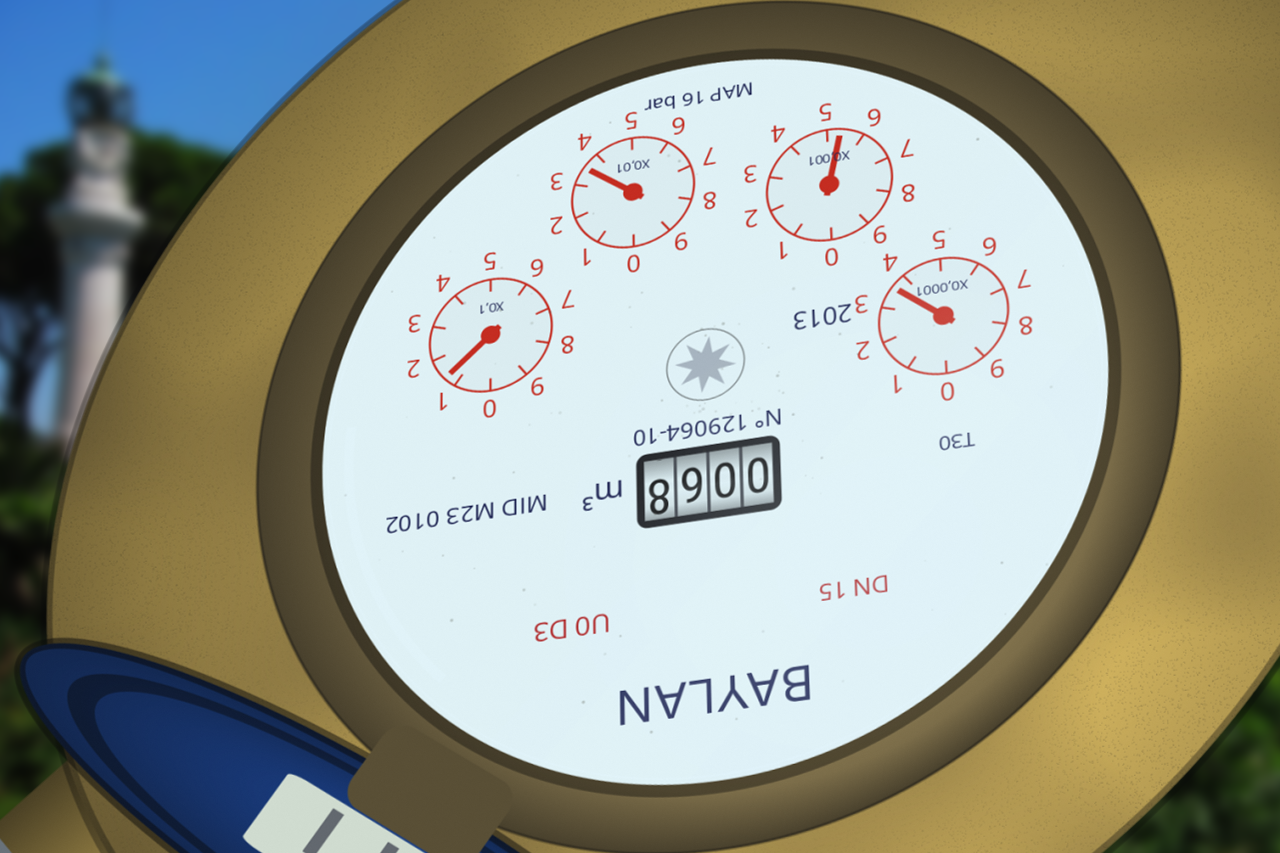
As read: value=68.1353 unit=m³
